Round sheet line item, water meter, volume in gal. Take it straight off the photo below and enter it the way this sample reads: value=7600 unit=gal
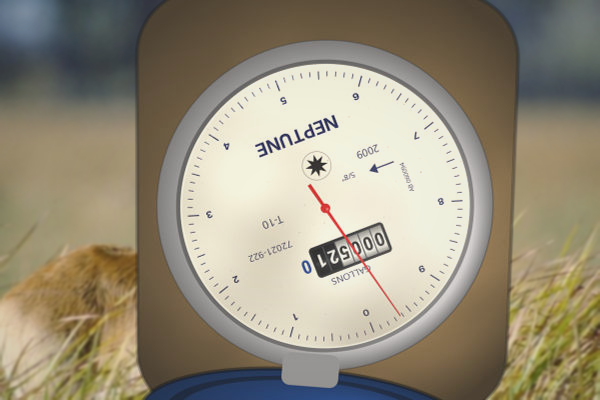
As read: value=5209.6 unit=gal
